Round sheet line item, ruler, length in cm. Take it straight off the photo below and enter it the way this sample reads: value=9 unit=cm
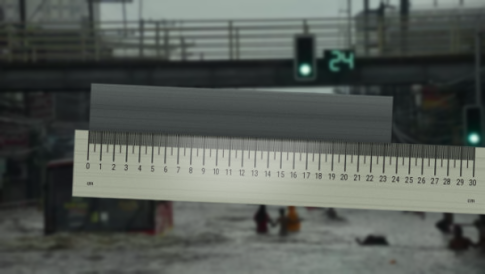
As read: value=23.5 unit=cm
